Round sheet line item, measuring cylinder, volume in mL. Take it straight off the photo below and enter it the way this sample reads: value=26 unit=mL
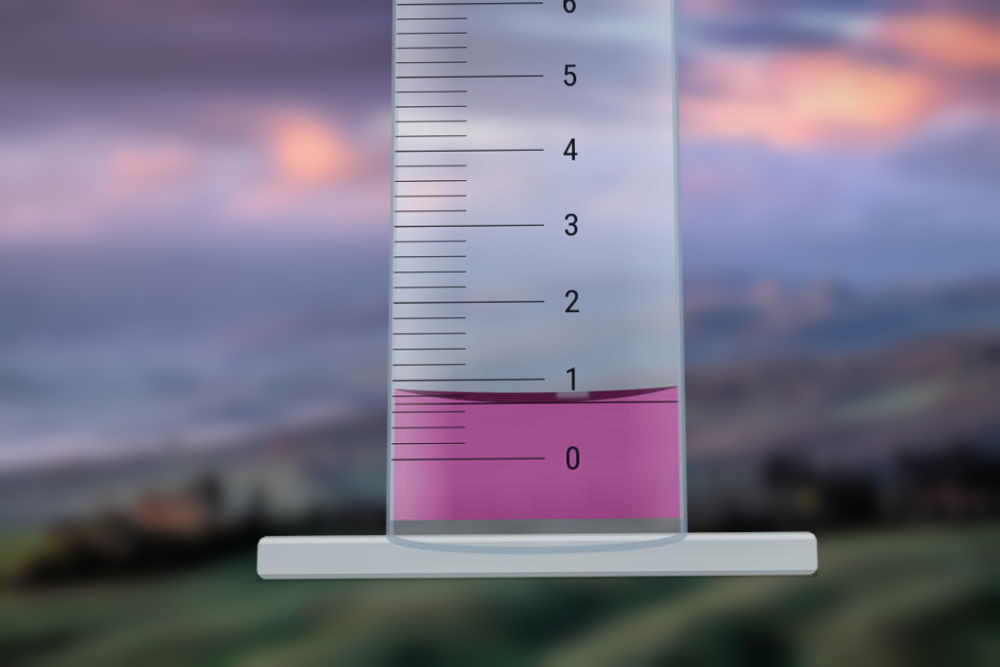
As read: value=0.7 unit=mL
